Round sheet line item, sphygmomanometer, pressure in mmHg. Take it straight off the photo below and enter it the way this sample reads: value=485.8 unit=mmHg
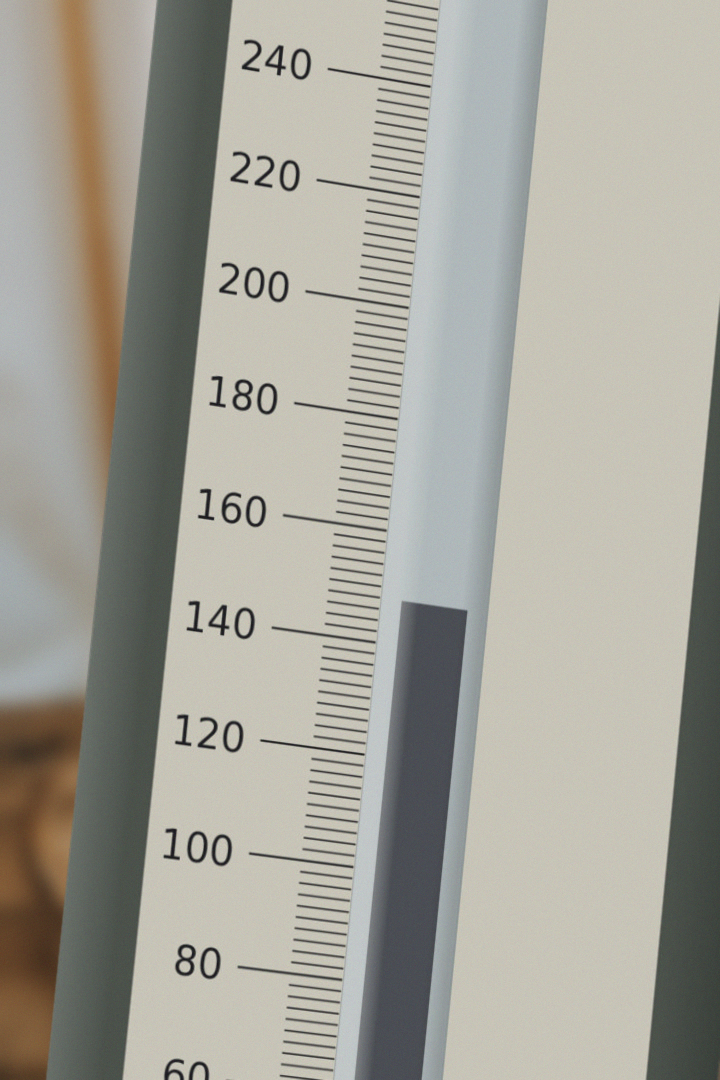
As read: value=148 unit=mmHg
